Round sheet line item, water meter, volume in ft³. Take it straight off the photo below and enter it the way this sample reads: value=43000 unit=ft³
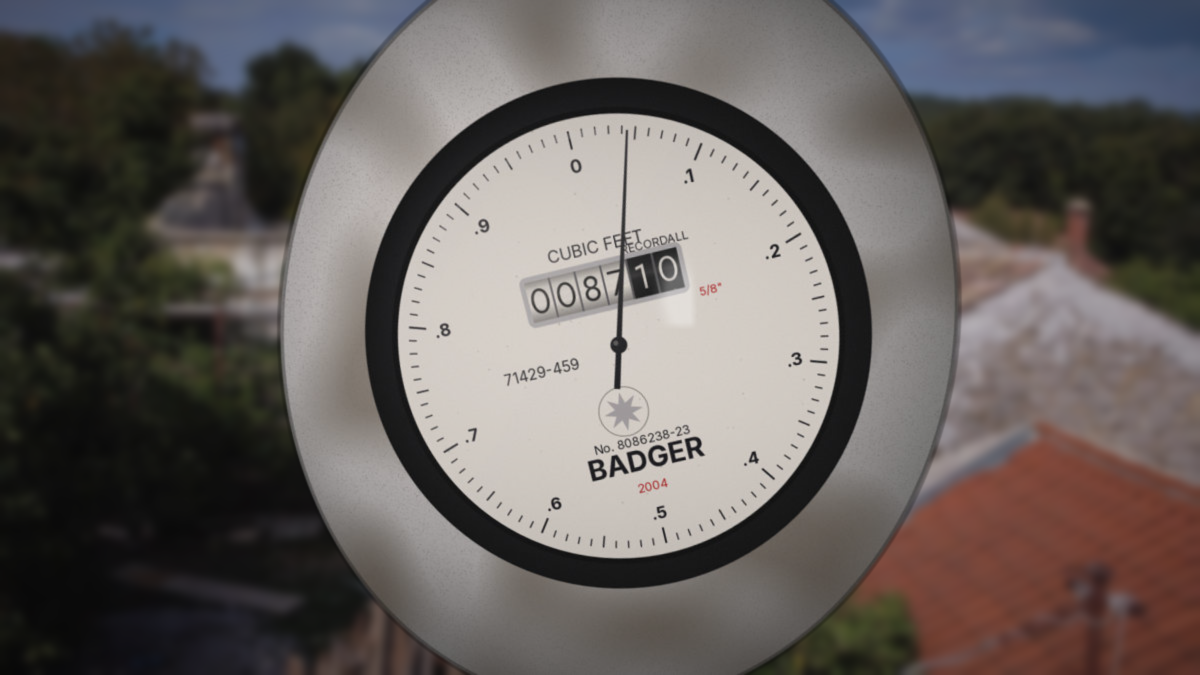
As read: value=8710.04 unit=ft³
